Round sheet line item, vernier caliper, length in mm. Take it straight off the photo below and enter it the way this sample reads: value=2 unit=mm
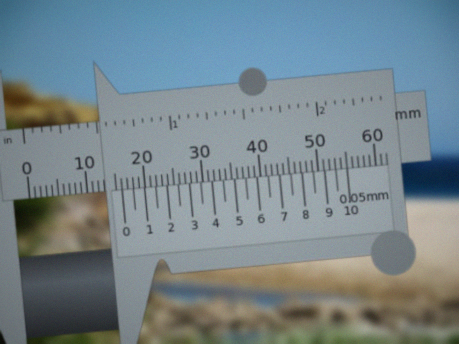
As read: value=16.0 unit=mm
